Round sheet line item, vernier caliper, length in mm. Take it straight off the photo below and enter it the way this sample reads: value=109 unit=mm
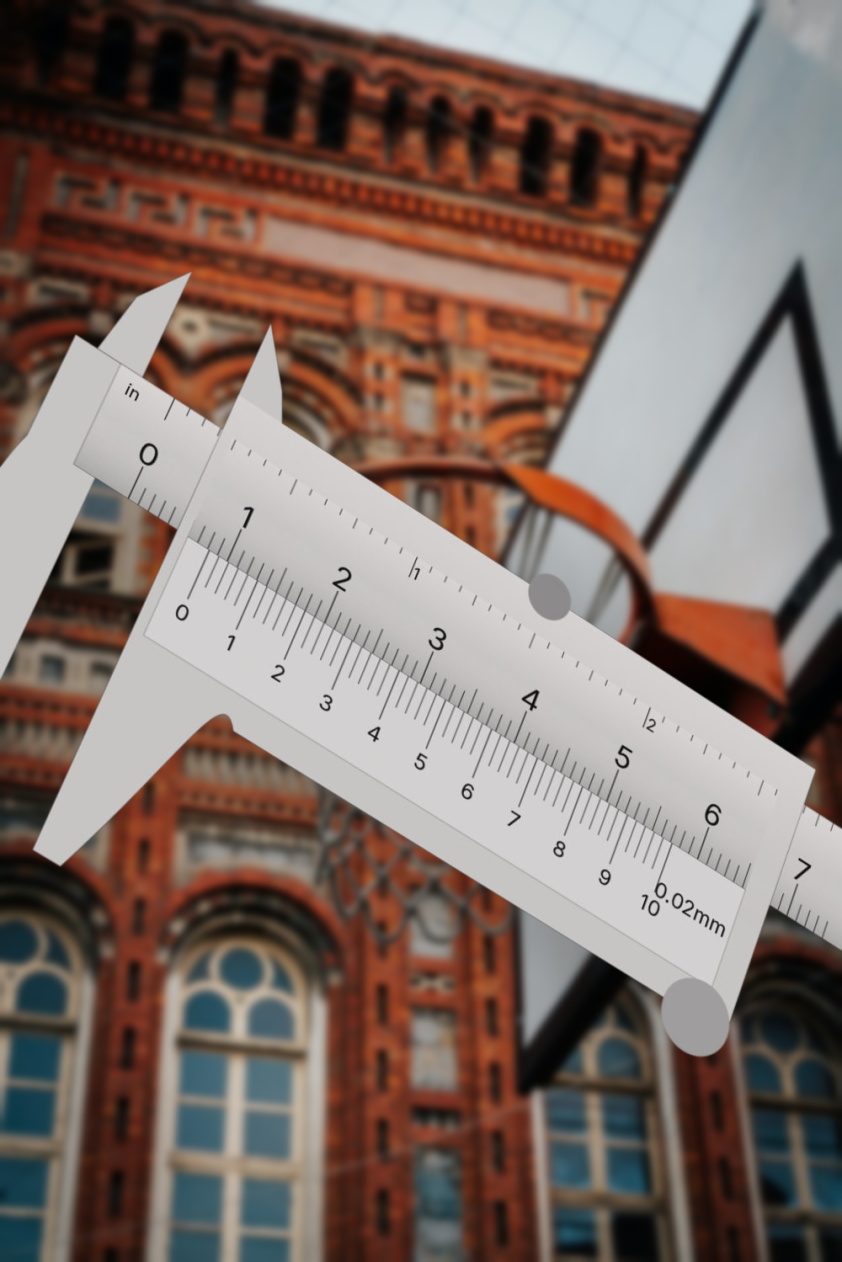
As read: value=8.2 unit=mm
